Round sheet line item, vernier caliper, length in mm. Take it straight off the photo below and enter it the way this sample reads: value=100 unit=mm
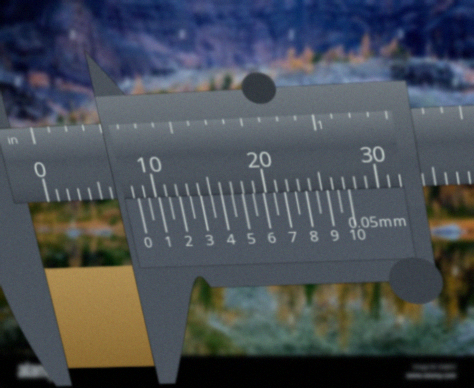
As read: value=8.4 unit=mm
